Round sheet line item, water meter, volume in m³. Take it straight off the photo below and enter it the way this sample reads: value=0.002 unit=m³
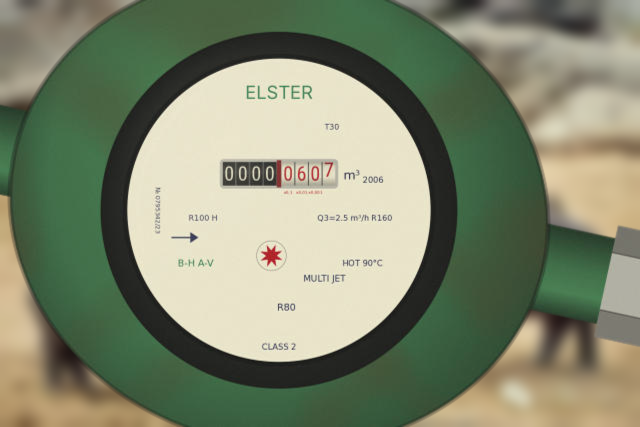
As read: value=0.0607 unit=m³
